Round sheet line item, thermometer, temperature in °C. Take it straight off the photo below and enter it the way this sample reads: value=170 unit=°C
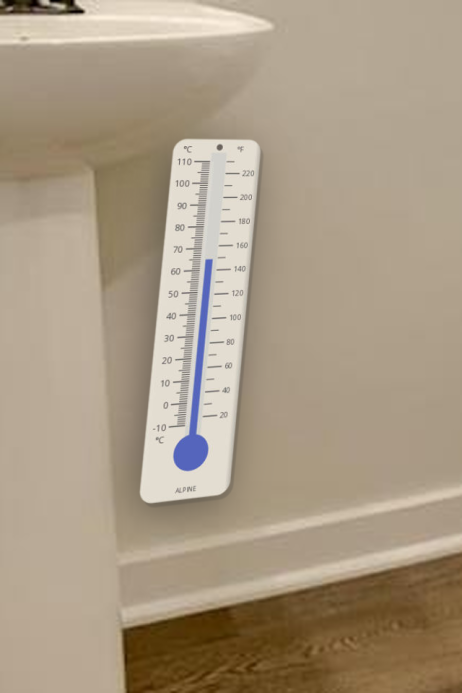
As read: value=65 unit=°C
